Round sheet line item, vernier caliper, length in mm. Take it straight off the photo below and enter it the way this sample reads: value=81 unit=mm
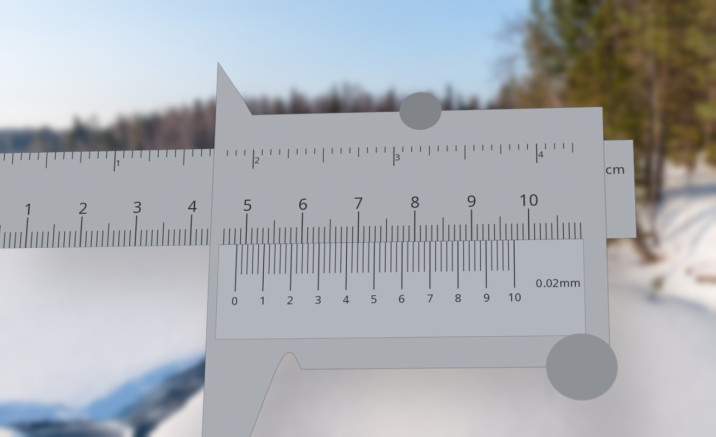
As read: value=48.4 unit=mm
